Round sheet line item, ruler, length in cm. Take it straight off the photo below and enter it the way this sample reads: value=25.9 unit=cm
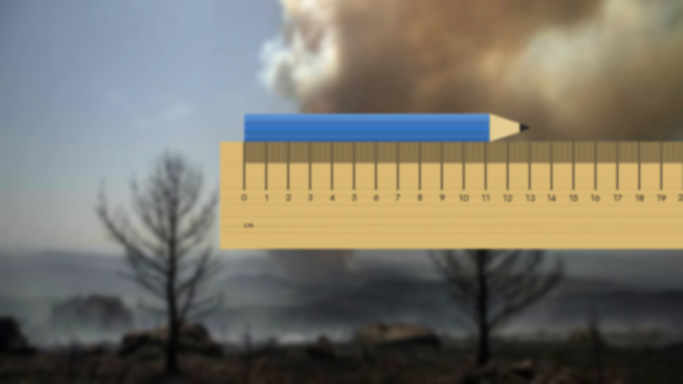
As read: value=13 unit=cm
